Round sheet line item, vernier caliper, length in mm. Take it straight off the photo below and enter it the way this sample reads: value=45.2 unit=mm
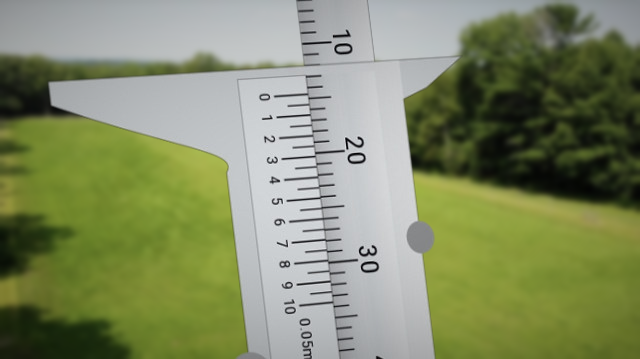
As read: value=14.6 unit=mm
